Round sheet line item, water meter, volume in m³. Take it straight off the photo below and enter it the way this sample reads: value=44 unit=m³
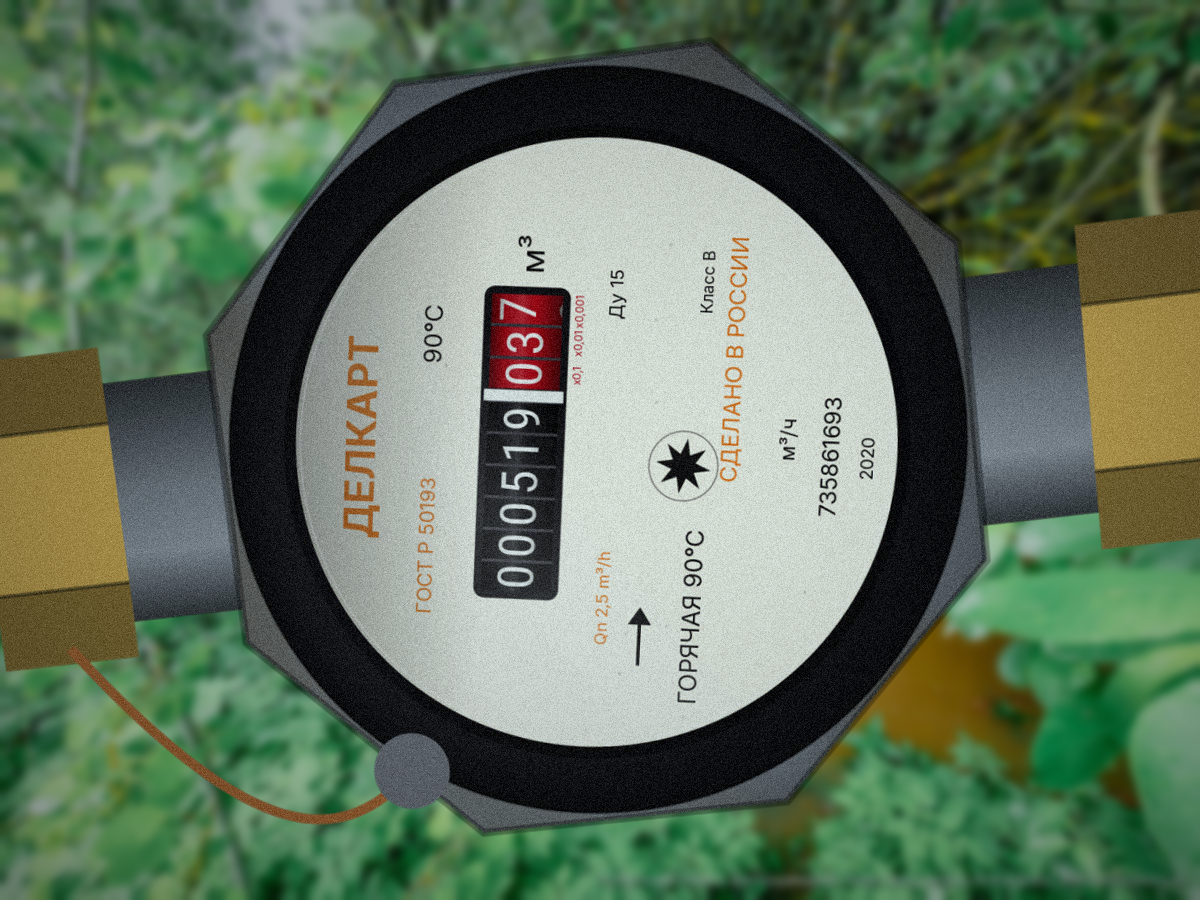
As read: value=519.037 unit=m³
